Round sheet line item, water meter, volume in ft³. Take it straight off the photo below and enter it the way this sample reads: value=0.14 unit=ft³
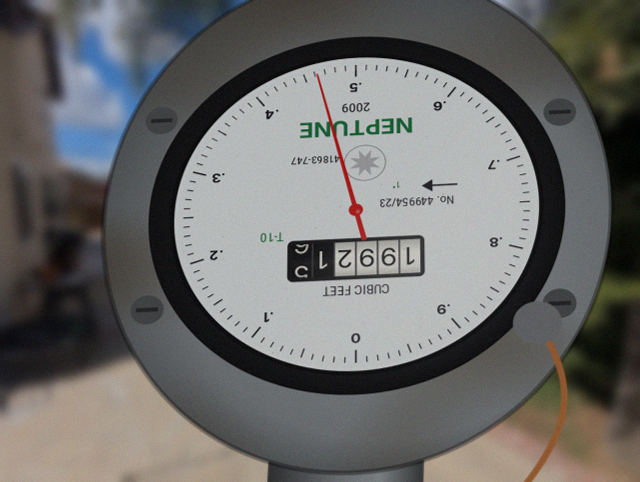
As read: value=199215.46 unit=ft³
